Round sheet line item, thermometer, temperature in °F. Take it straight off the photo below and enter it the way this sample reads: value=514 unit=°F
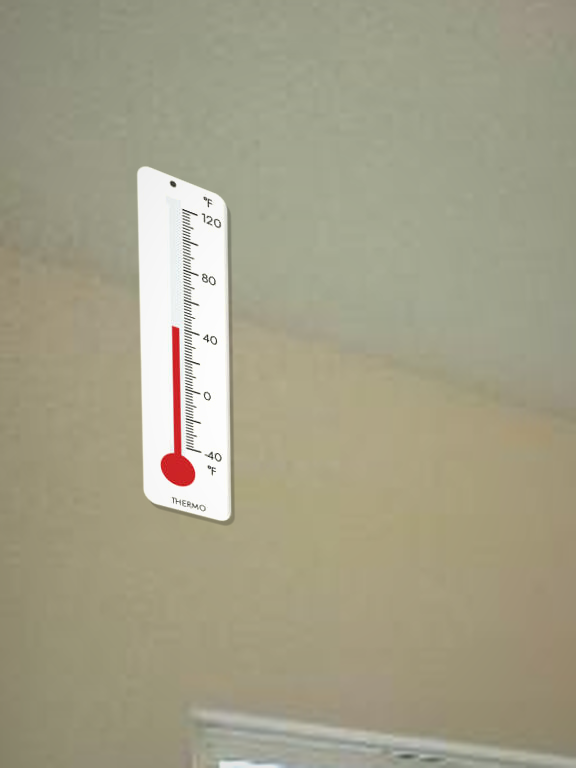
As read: value=40 unit=°F
